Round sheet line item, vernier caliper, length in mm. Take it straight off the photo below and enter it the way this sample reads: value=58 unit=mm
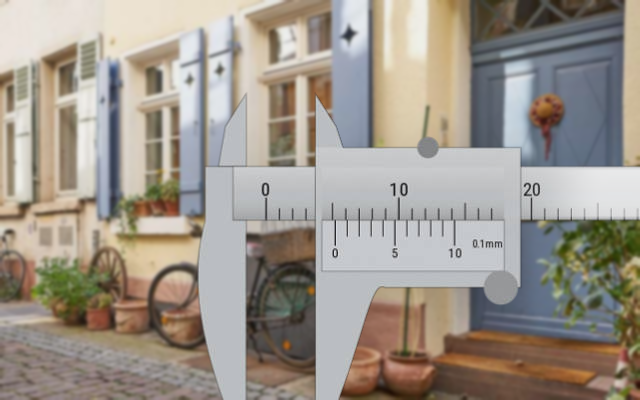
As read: value=5.2 unit=mm
